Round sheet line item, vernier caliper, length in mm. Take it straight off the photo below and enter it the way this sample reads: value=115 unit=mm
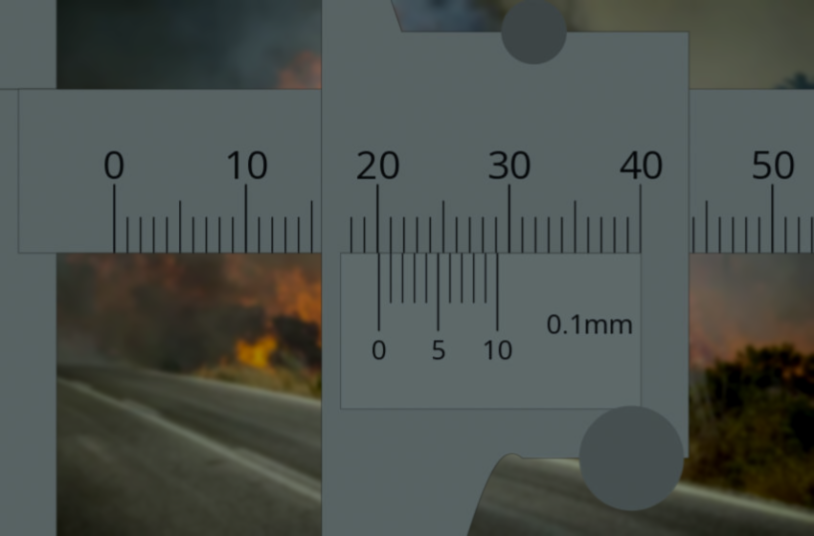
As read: value=20.1 unit=mm
